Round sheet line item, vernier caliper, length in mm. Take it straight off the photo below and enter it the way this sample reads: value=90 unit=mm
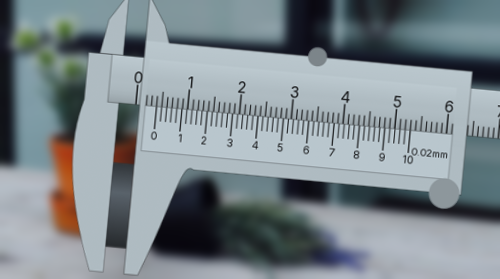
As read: value=4.0 unit=mm
